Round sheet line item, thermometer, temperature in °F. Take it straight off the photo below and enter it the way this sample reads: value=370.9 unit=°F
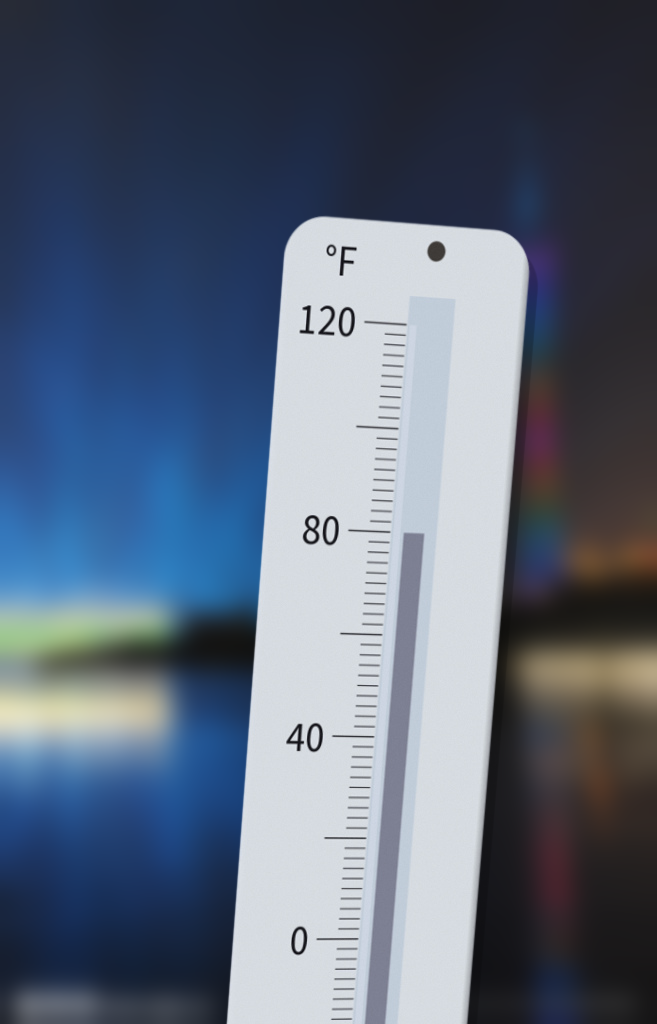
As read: value=80 unit=°F
